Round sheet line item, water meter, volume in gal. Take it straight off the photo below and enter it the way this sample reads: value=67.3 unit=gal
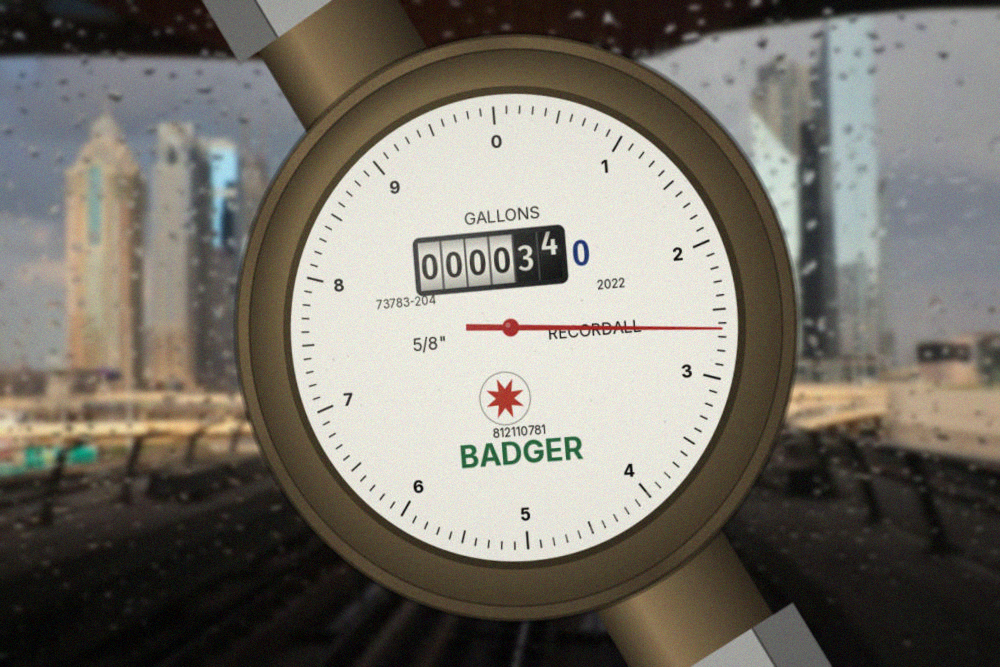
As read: value=342.6 unit=gal
